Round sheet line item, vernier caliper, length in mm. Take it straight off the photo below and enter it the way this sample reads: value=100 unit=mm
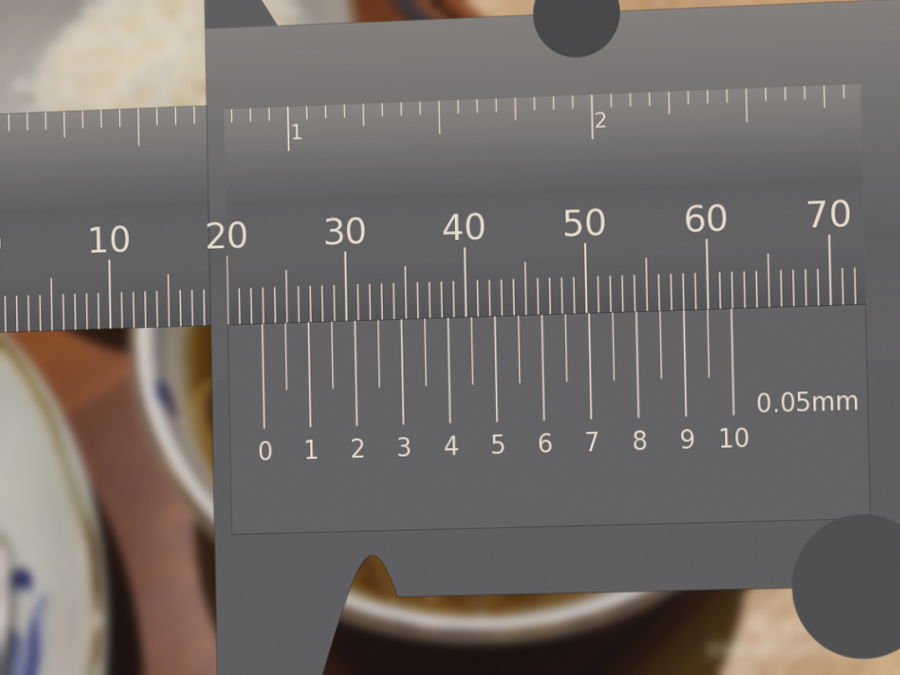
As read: value=22.9 unit=mm
